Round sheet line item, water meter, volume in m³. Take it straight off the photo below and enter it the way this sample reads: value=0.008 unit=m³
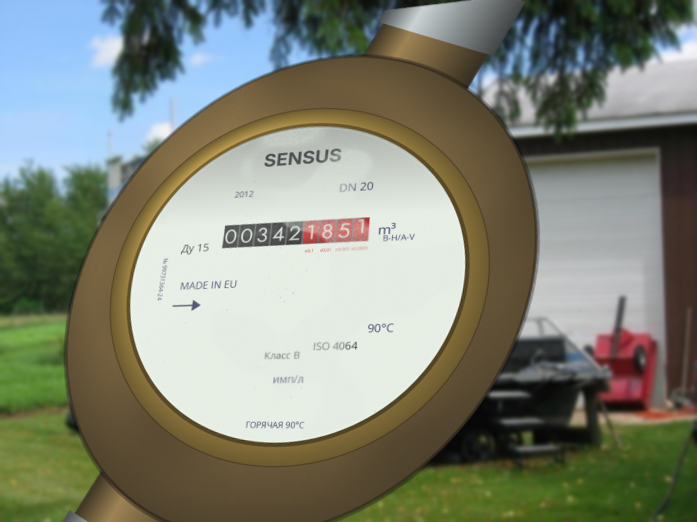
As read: value=342.1851 unit=m³
